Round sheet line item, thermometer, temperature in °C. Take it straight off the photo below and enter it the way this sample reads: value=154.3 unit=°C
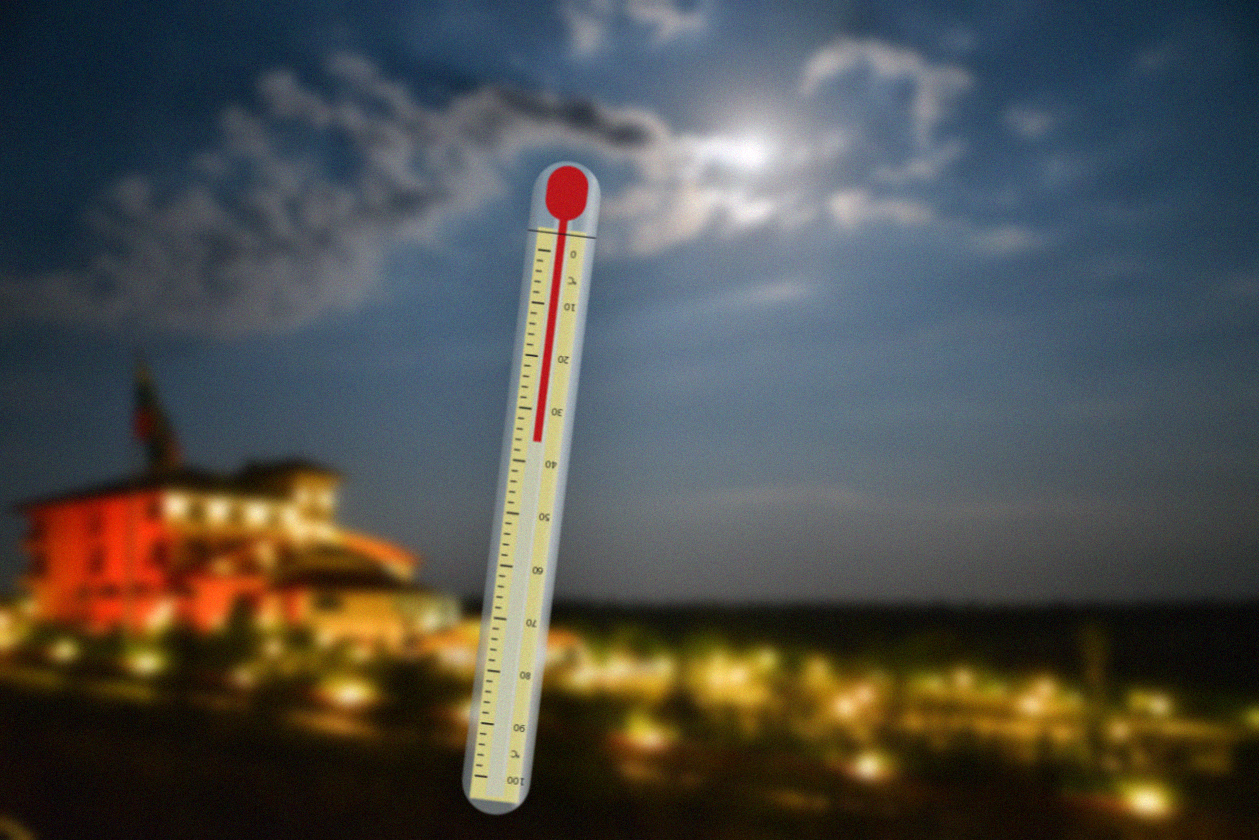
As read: value=36 unit=°C
